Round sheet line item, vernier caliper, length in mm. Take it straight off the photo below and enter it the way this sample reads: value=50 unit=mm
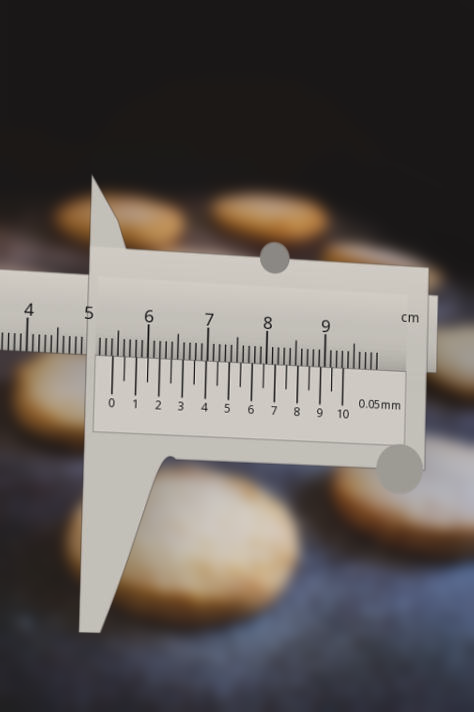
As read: value=54.2 unit=mm
